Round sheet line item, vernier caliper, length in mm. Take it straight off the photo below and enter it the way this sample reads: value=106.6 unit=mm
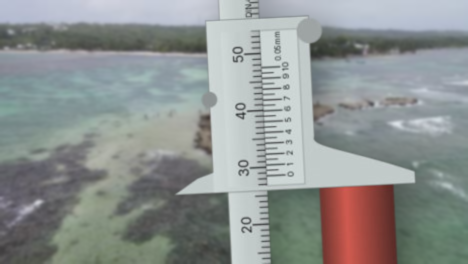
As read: value=28.5 unit=mm
